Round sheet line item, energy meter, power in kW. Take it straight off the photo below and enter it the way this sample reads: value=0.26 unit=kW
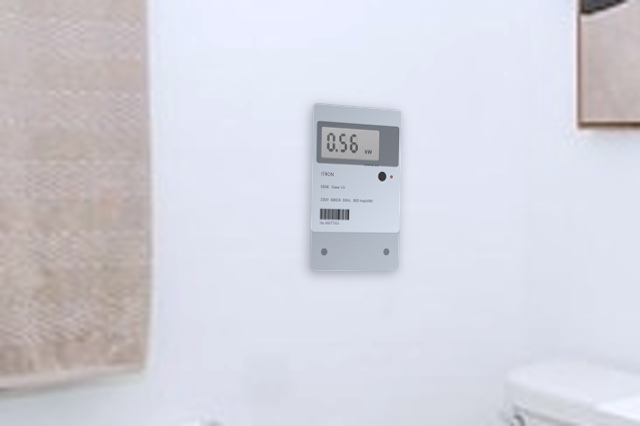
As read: value=0.56 unit=kW
